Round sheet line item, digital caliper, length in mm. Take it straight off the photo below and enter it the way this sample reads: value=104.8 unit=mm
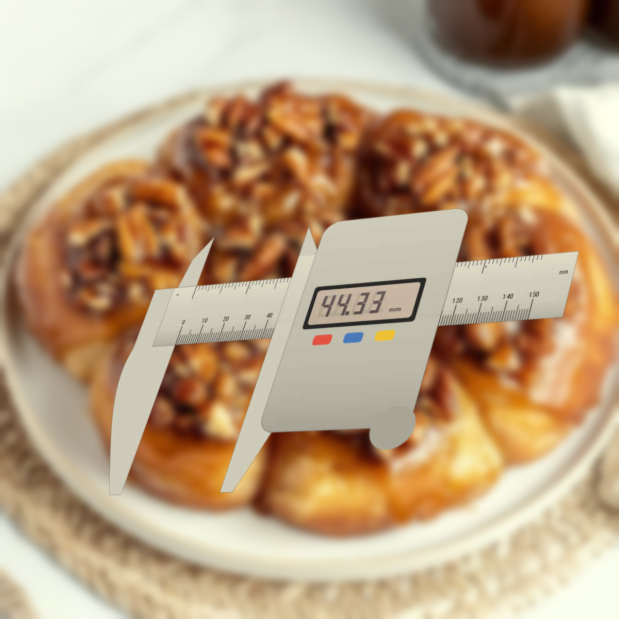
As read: value=44.33 unit=mm
